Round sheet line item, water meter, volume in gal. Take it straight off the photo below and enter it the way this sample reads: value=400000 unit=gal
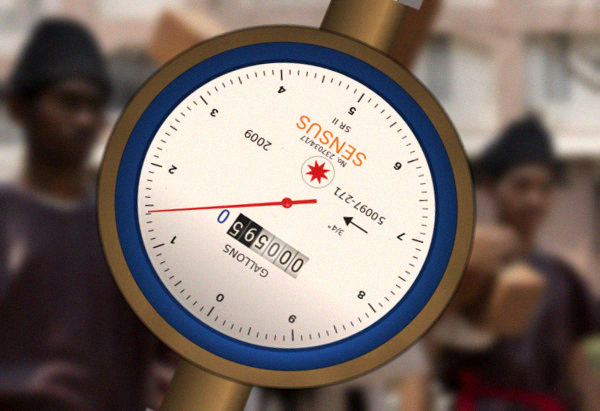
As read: value=5951.4 unit=gal
